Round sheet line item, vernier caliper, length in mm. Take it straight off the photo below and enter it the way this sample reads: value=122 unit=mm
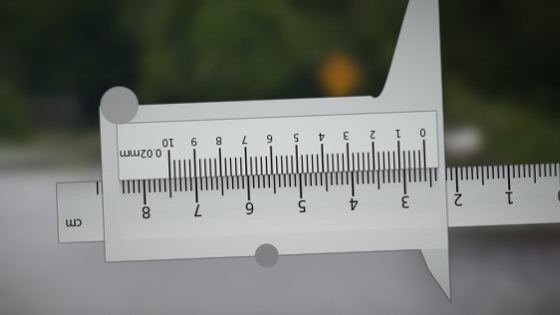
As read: value=26.0 unit=mm
